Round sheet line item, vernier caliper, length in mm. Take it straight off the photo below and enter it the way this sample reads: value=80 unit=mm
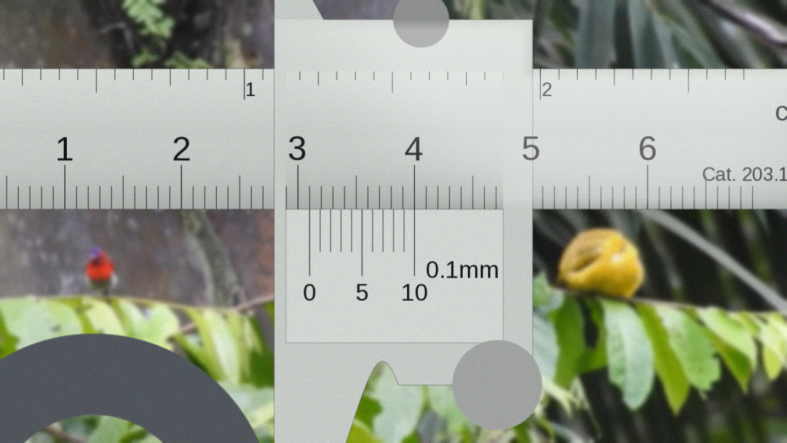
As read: value=31.0 unit=mm
